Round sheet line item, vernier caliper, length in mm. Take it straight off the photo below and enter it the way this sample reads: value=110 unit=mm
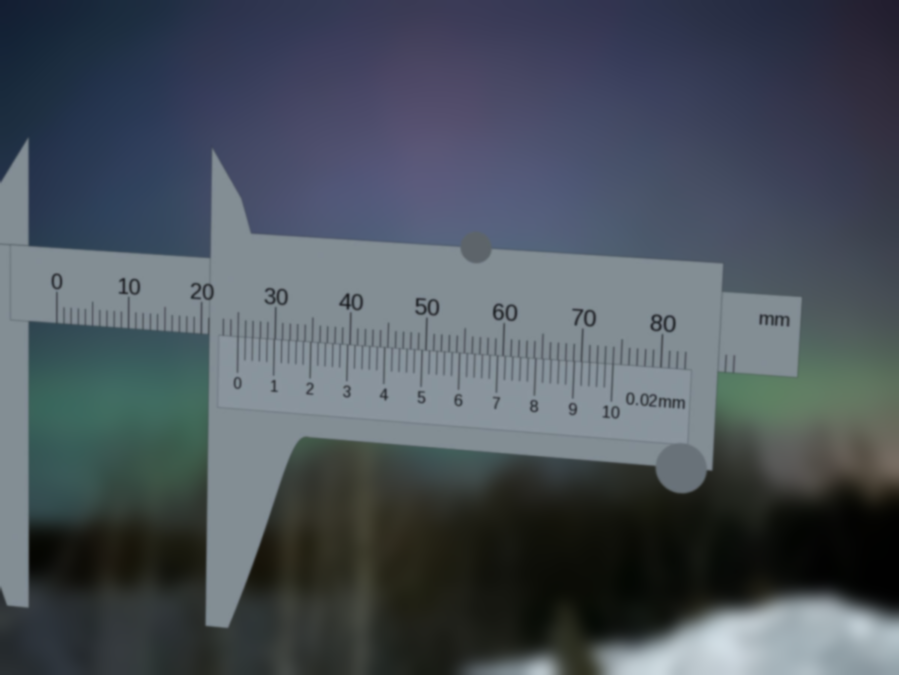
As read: value=25.0 unit=mm
